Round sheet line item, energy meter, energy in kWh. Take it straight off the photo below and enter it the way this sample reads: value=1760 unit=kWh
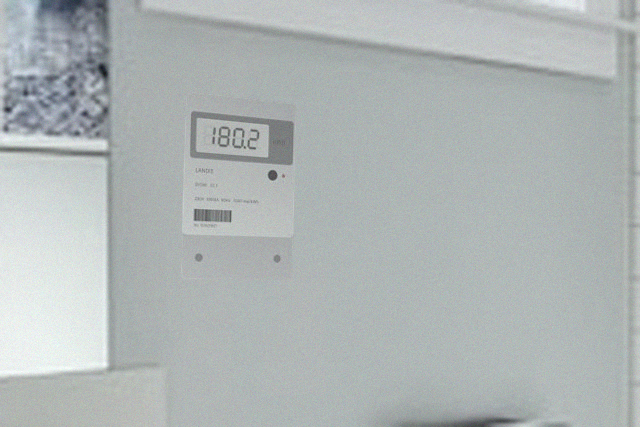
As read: value=180.2 unit=kWh
